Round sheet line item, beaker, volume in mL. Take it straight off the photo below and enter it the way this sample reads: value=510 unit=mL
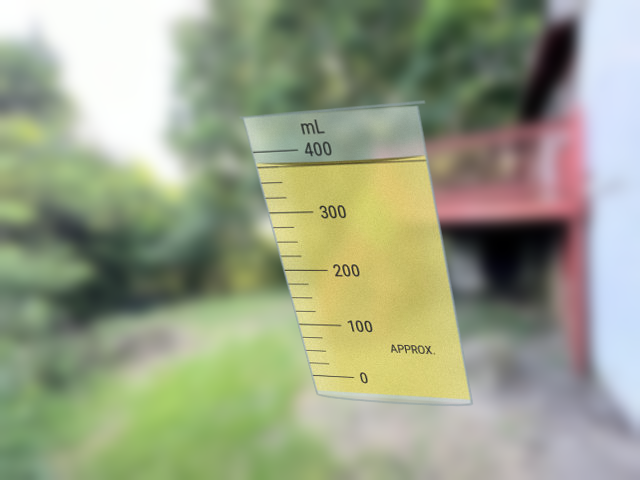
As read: value=375 unit=mL
